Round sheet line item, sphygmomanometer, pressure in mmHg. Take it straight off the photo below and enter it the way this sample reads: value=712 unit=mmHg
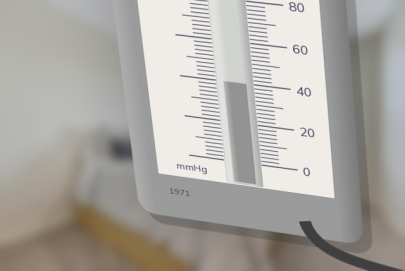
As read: value=40 unit=mmHg
